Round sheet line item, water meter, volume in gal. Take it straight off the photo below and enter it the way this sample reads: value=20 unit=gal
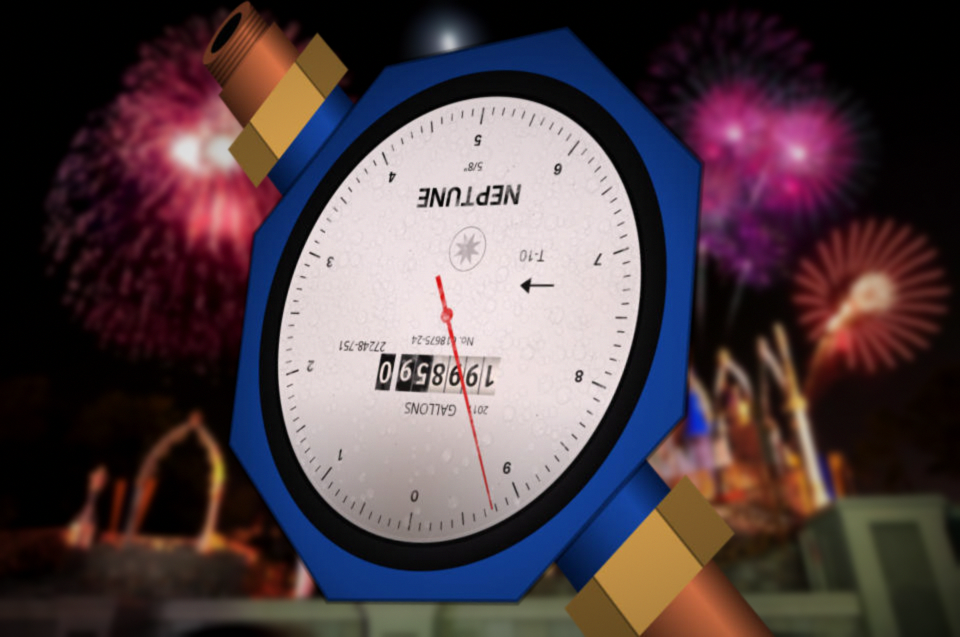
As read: value=1998589.2 unit=gal
